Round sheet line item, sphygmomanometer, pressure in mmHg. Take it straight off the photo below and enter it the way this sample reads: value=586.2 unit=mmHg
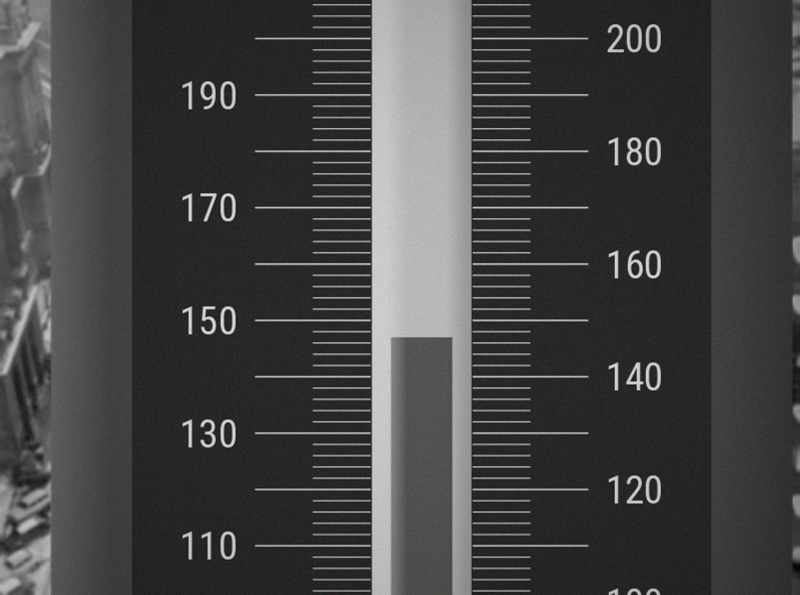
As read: value=147 unit=mmHg
